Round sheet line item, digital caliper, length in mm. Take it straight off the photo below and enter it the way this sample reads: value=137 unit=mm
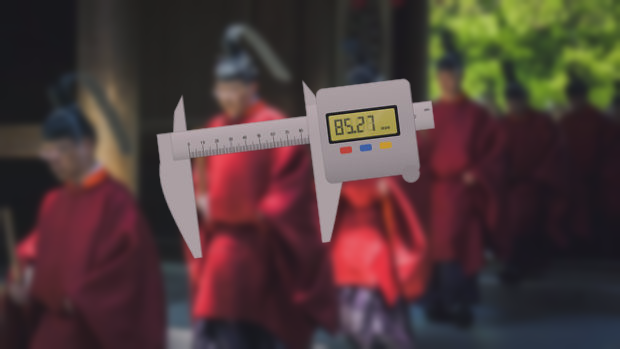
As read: value=85.27 unit=mm
